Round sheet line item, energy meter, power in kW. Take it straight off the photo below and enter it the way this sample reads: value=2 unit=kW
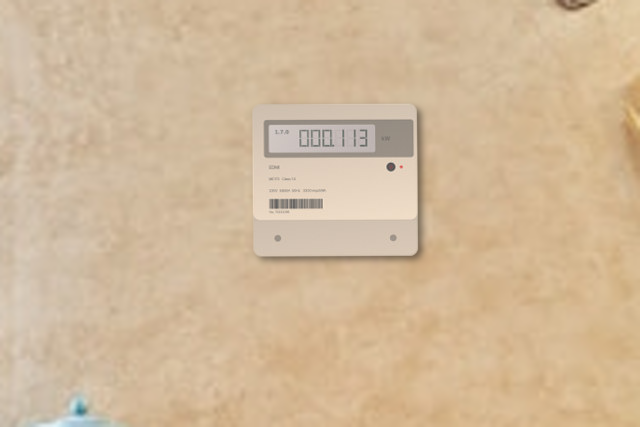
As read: value=0.113 unit=kW
